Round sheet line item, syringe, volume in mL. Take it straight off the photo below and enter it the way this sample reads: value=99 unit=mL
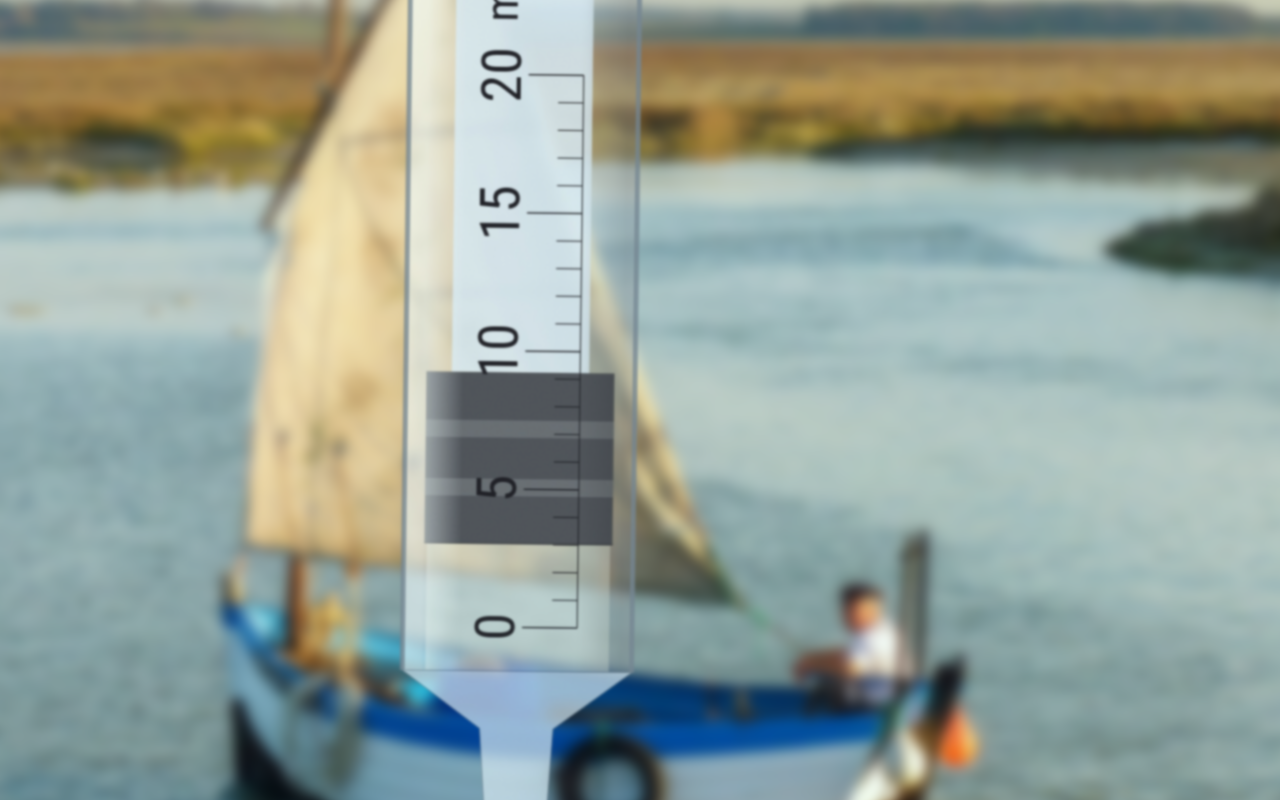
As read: value=3 unit=mL
